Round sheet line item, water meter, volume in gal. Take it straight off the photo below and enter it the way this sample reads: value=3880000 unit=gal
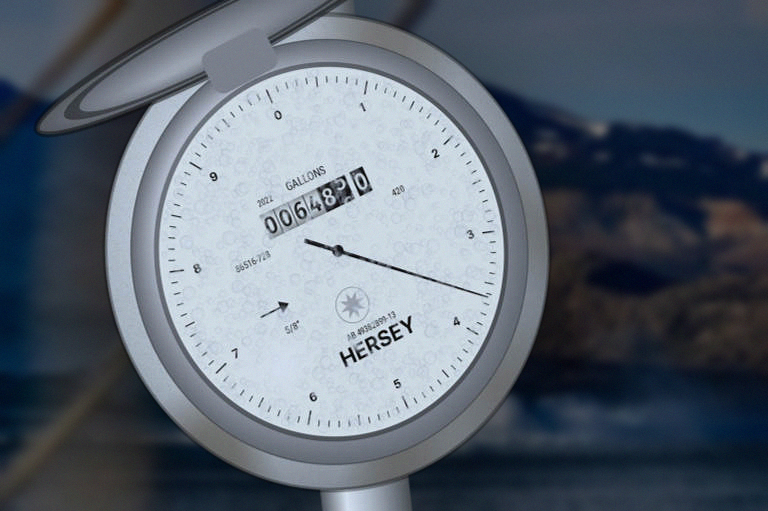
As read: value=64853.6 unit=gal
